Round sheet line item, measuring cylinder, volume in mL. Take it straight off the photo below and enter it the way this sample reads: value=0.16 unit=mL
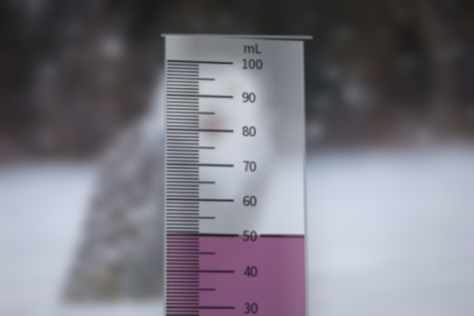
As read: value=50 unit=mL
